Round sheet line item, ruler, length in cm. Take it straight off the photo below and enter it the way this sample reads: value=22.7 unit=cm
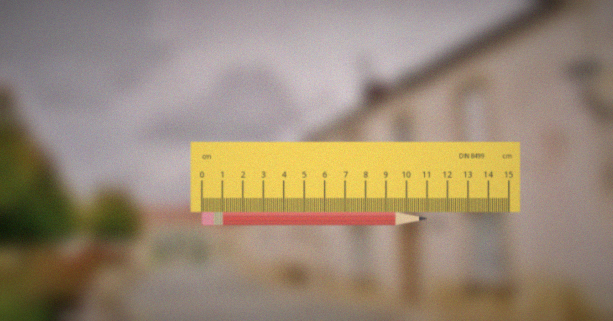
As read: value=11 unit=cm
